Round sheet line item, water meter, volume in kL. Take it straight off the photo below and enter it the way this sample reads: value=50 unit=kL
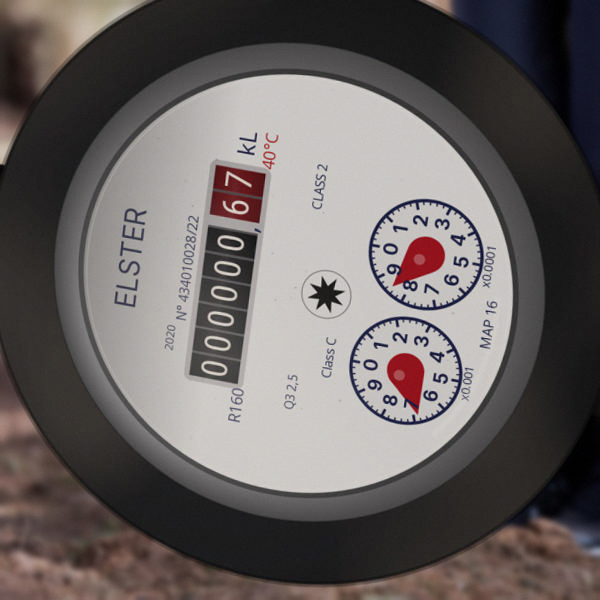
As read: value=0.6768 unit=kL
